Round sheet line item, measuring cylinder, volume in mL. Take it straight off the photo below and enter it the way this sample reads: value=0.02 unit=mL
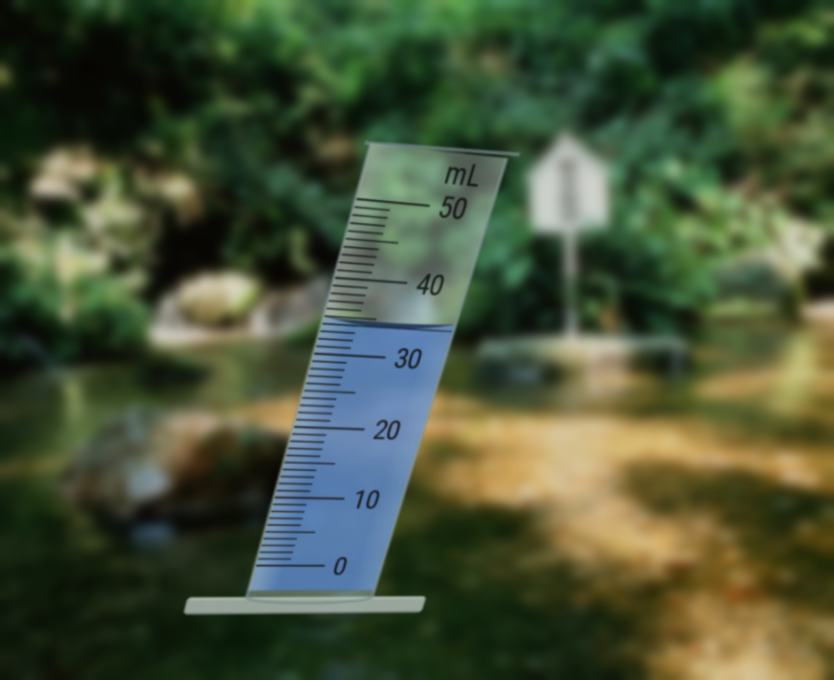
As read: value=34 unit=mL
